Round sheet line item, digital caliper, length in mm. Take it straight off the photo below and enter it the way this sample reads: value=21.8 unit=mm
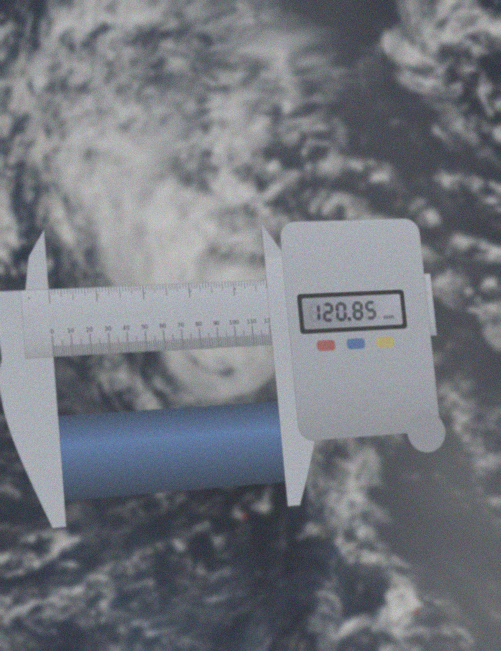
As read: value=120.85 unit=mm
